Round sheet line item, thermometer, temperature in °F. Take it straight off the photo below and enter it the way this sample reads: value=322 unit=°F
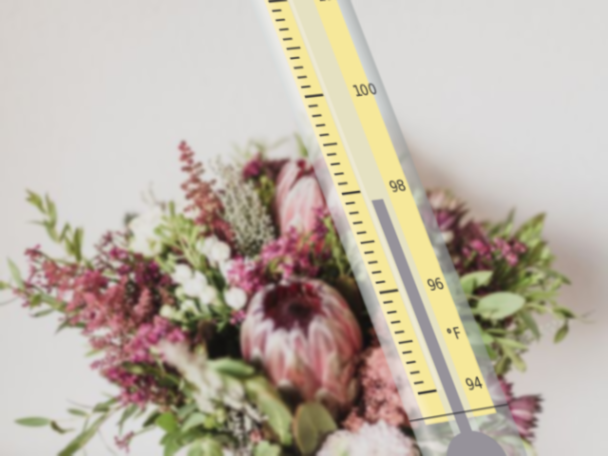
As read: value=97.8 unit=°F
